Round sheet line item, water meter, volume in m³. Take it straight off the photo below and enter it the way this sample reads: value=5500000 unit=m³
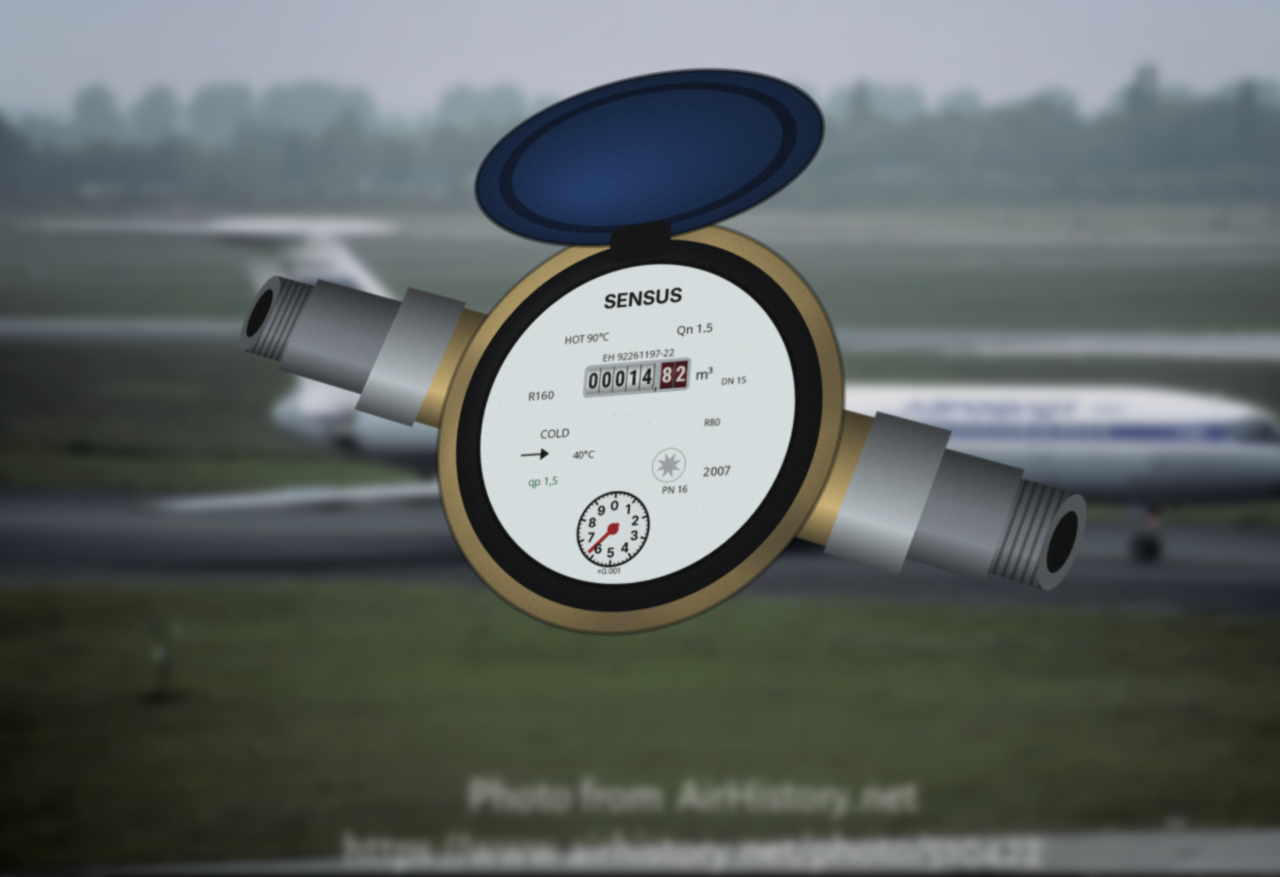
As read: value=14.826 unit=m³
